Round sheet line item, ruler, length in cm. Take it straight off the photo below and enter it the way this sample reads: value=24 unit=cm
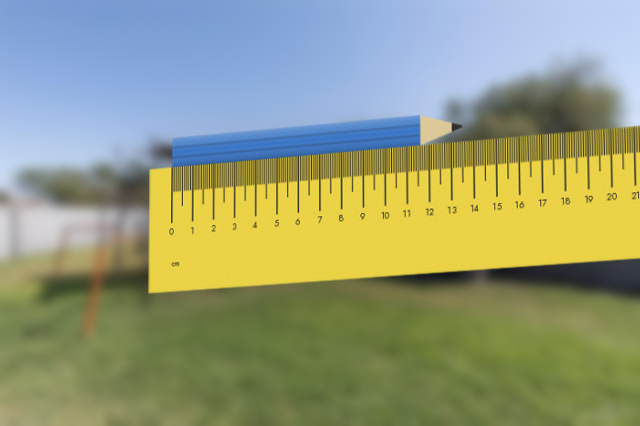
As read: value=13.5 unit=cm
